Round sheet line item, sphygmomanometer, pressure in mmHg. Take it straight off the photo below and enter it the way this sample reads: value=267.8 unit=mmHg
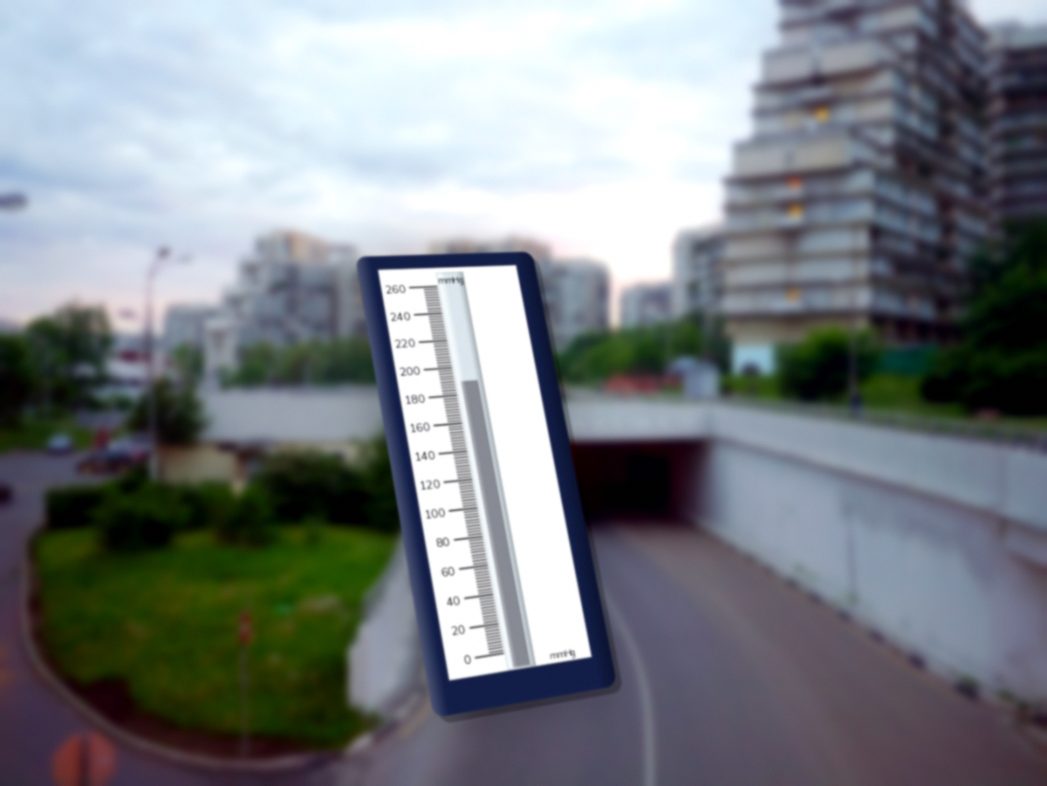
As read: value=190 unit=mmHg
